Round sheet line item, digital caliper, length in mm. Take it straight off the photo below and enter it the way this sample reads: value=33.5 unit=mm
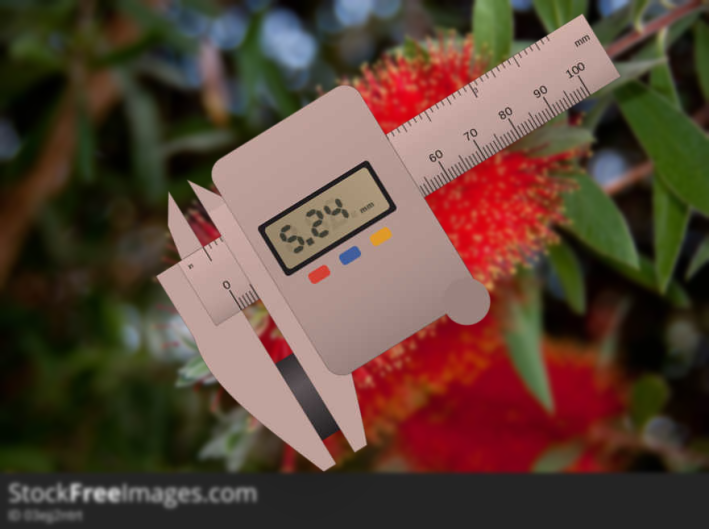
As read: value=5.24 unit=mm
